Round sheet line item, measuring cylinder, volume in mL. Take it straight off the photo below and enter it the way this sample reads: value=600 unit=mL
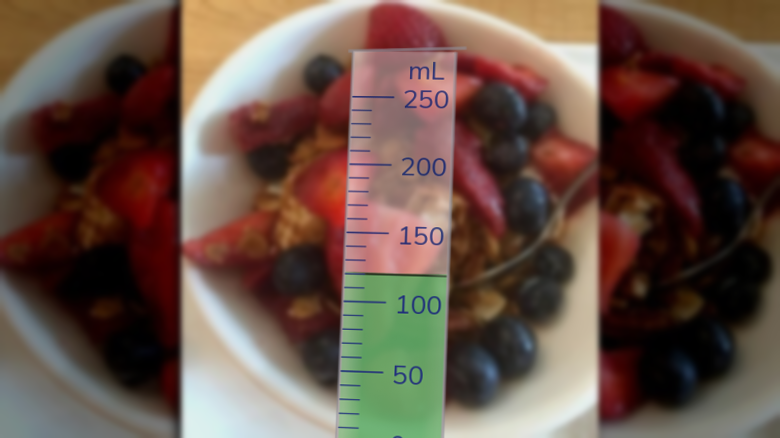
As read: value=120 unit=mL
